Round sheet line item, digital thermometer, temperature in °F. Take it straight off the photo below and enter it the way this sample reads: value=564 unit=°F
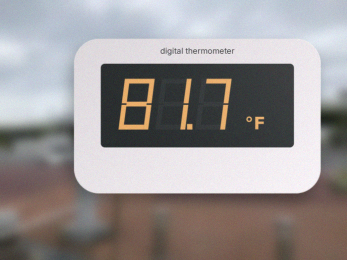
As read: value=81.7 unit=°F
